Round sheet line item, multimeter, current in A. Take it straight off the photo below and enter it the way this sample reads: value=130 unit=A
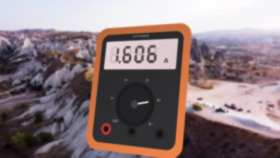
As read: value=1.606 unit=A
